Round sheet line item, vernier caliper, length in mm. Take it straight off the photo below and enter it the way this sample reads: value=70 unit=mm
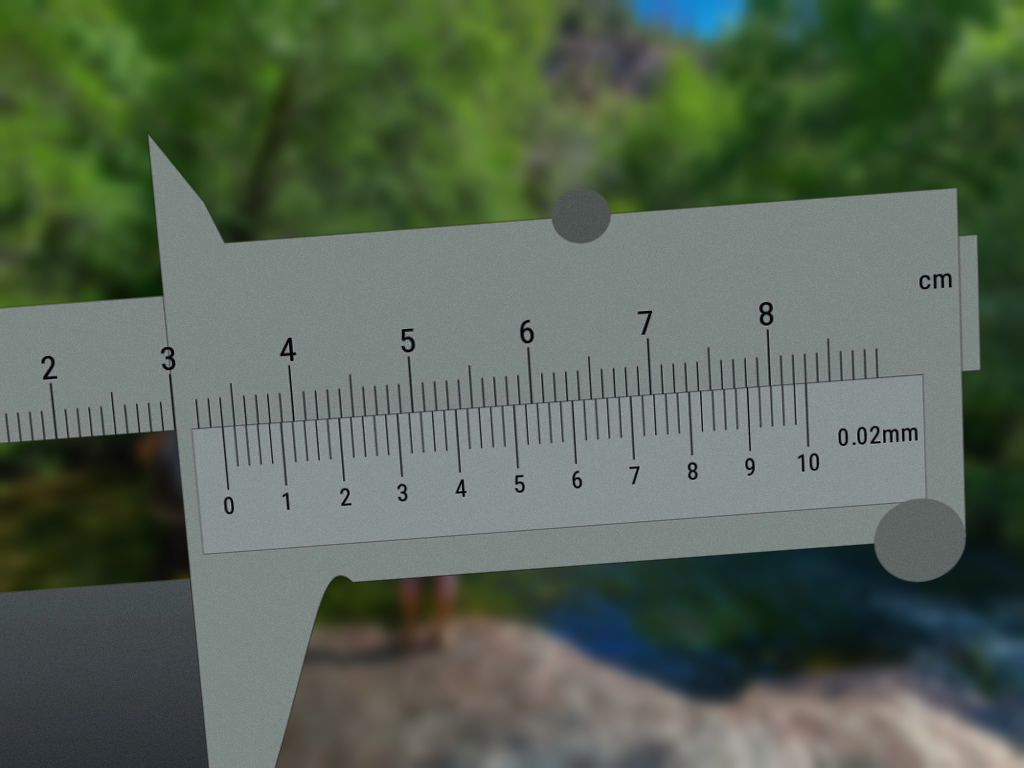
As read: value=34.0 unit=mm
